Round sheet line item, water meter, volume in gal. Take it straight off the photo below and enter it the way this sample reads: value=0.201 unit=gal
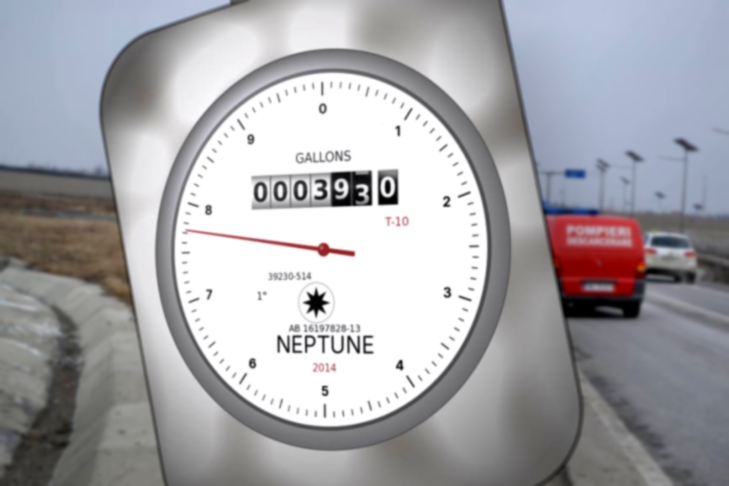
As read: value=3927.7 unit=gal
